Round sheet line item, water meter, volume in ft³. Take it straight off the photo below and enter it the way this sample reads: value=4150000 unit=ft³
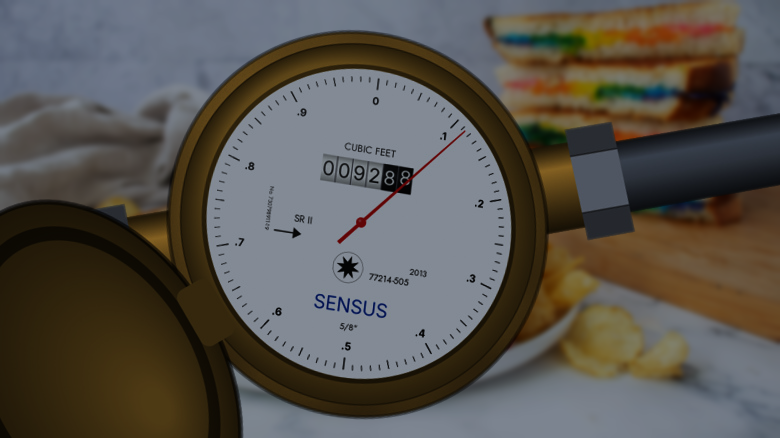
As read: value=9288.11 unit=ft³
